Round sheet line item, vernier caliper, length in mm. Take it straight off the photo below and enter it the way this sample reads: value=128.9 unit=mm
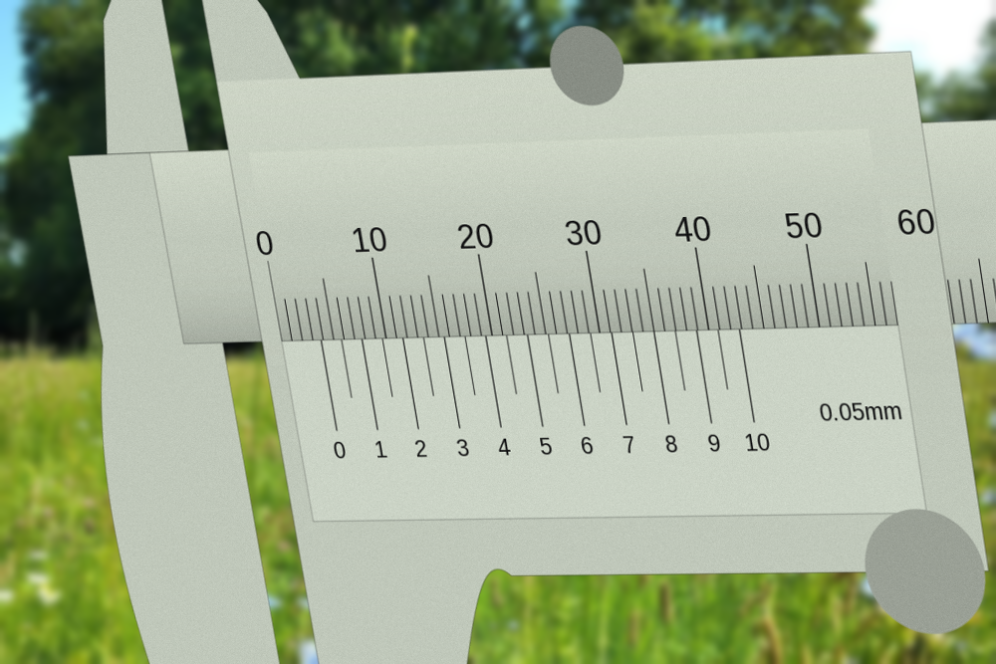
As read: value=3.8 unit=mm
